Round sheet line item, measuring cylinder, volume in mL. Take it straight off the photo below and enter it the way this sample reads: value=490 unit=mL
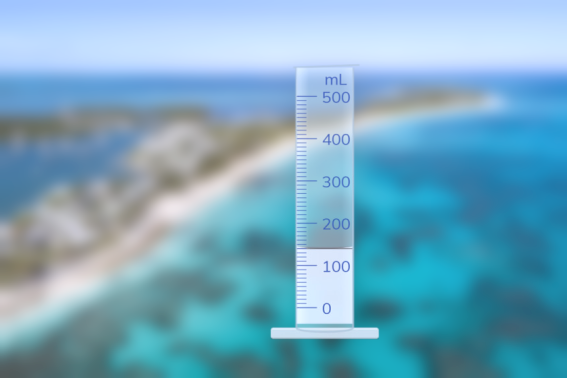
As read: value=140 unit=mL
